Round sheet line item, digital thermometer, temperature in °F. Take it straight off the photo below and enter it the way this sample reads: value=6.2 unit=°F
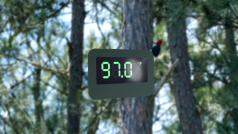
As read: value=97.0 unit=°F
